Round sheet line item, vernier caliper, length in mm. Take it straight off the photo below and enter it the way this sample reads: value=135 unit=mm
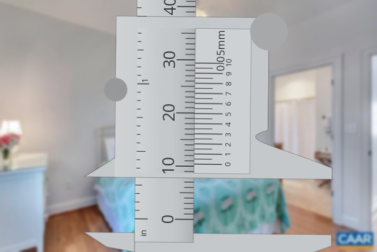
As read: value=10.4 unit=mm
